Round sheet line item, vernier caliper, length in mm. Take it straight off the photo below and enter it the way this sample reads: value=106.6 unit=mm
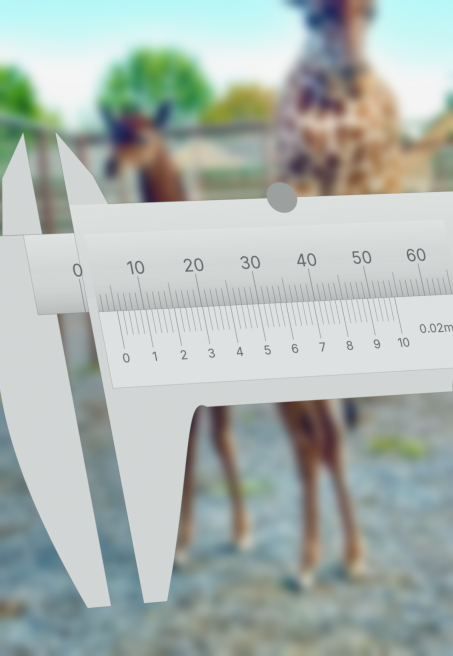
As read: value=5.4 unit=mm
